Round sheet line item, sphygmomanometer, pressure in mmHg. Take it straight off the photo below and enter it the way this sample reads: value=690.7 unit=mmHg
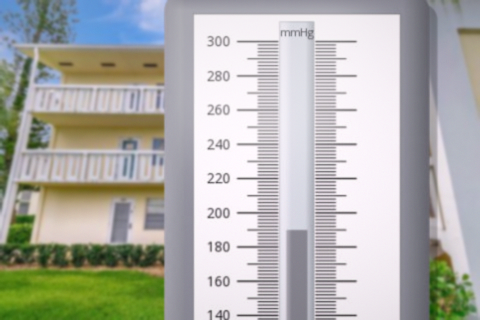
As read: value=190 unit=mmHg
